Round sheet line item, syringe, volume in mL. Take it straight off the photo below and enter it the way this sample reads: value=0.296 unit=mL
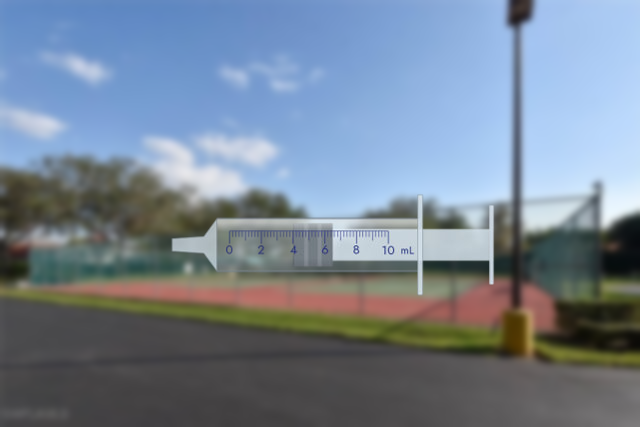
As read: value=4 unit=mL
